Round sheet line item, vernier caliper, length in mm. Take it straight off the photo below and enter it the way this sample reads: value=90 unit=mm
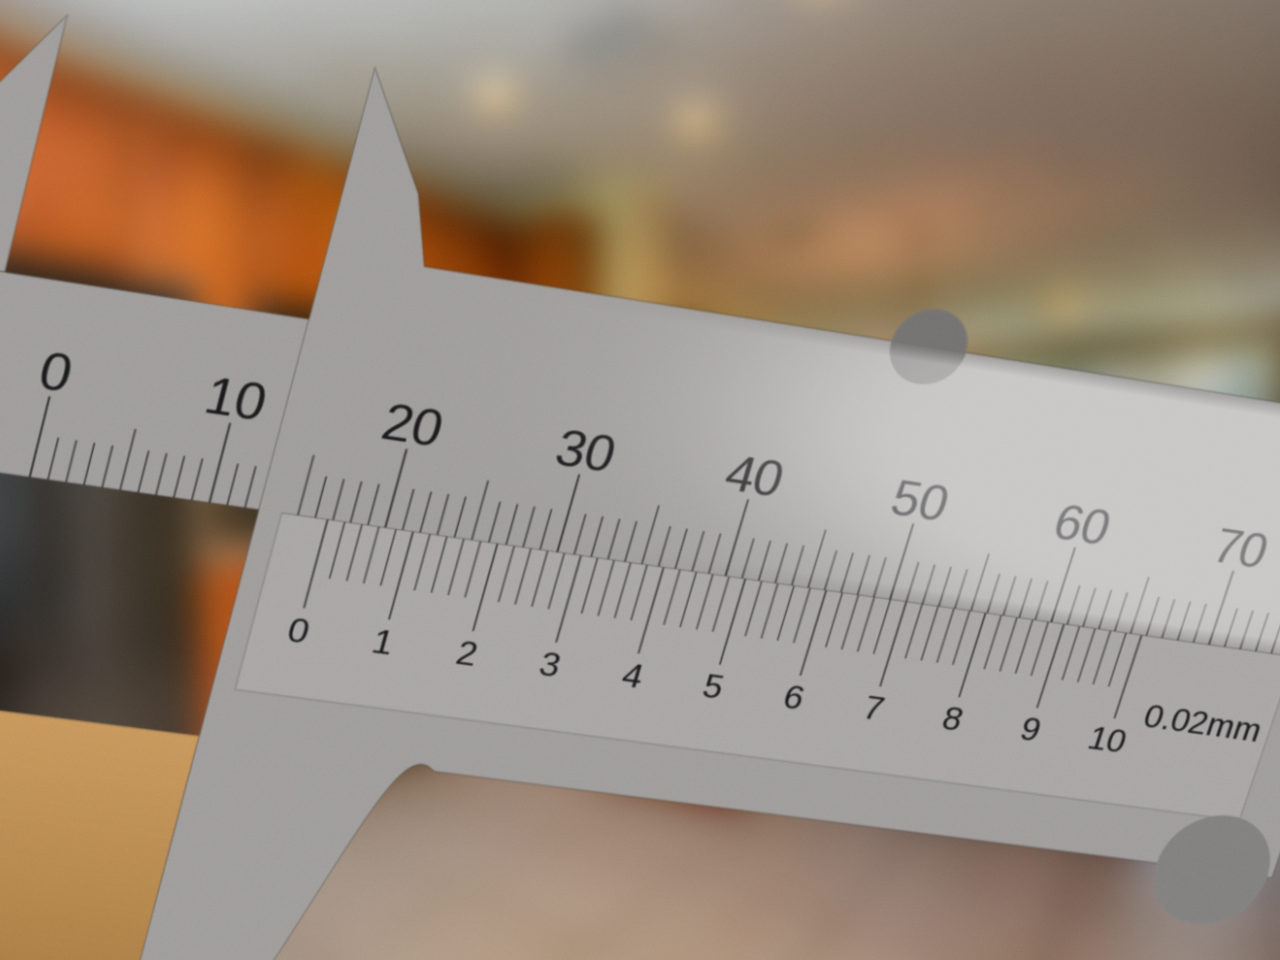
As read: value=16.7 unit=mm
